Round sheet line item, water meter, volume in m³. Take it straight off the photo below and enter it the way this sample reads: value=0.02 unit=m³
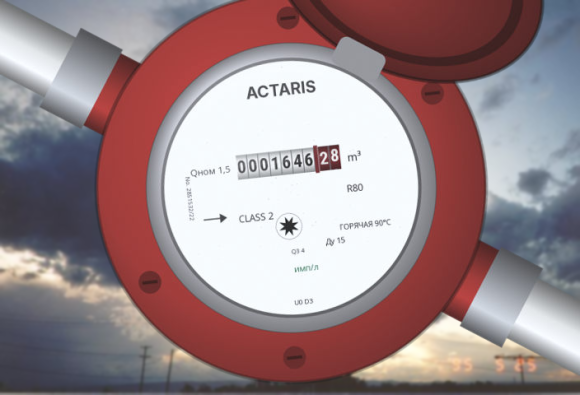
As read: value=1646.28 unit=m³
